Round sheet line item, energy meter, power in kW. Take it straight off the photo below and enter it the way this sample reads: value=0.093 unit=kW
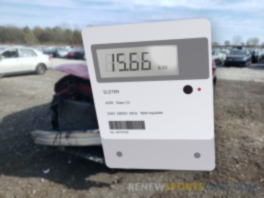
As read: value=15.66 unit=kW
